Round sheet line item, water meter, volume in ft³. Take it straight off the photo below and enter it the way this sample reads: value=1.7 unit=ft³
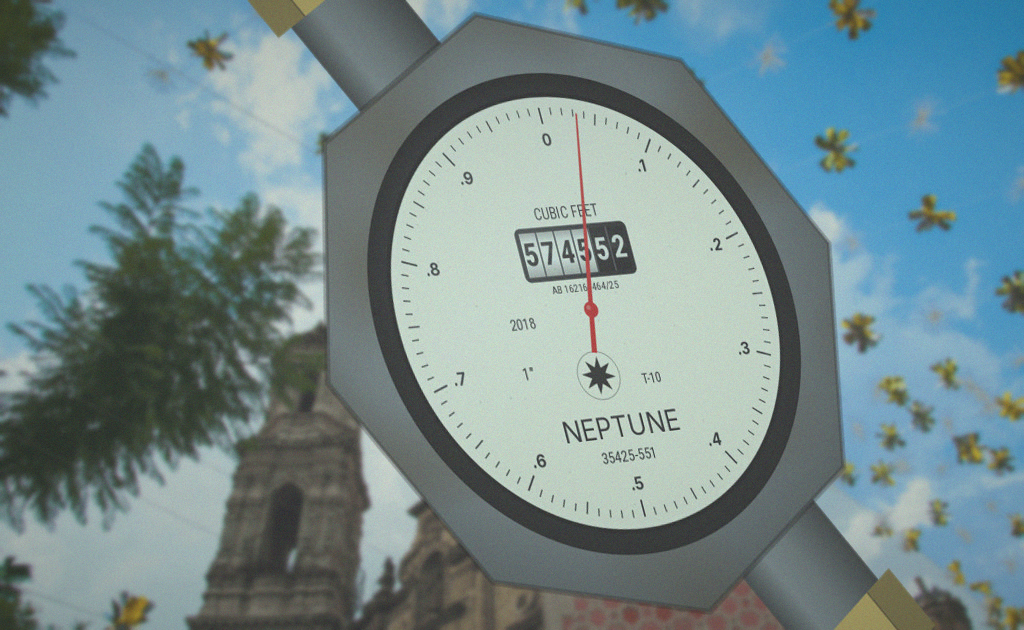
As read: value=574552.03 unit=ft³
